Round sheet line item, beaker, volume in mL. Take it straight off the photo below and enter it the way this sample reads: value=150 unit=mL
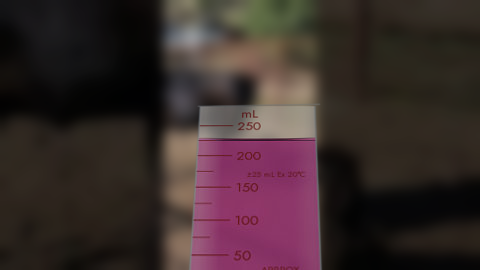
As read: value=225 unit=mL
